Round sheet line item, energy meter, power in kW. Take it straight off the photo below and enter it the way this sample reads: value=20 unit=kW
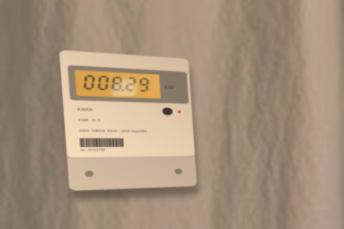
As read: value=8.29 unit=kW
